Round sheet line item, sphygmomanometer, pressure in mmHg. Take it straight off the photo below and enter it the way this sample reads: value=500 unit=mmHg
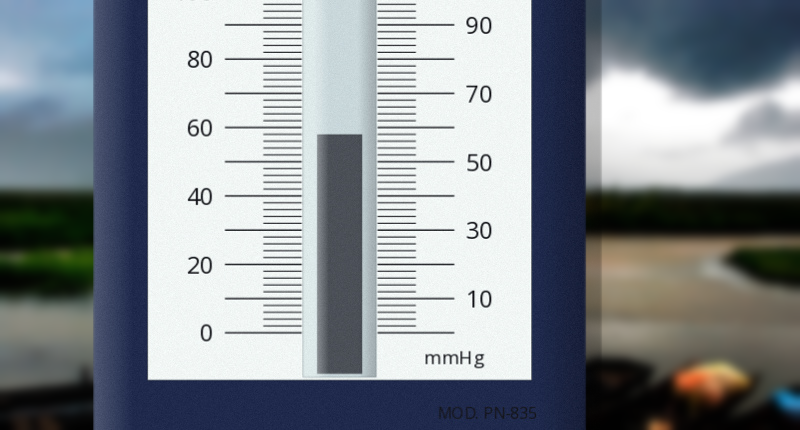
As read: value=58 unit=mmHg
